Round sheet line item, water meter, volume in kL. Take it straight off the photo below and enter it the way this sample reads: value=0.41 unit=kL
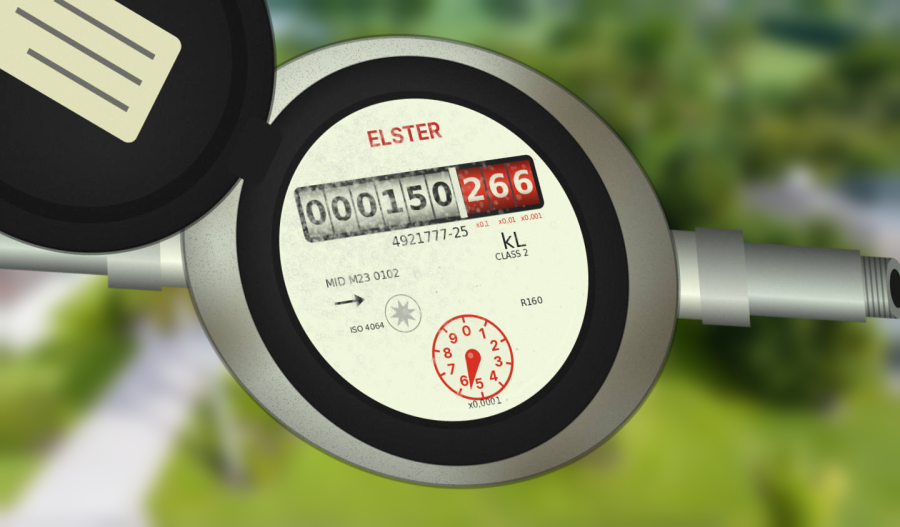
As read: value=150.2665 unit=kL
